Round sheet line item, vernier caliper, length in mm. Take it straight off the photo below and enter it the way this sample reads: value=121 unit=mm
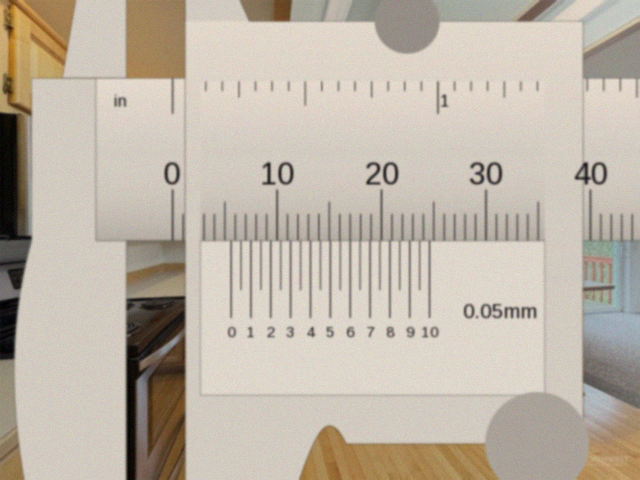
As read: value=5.6 unit=mm
